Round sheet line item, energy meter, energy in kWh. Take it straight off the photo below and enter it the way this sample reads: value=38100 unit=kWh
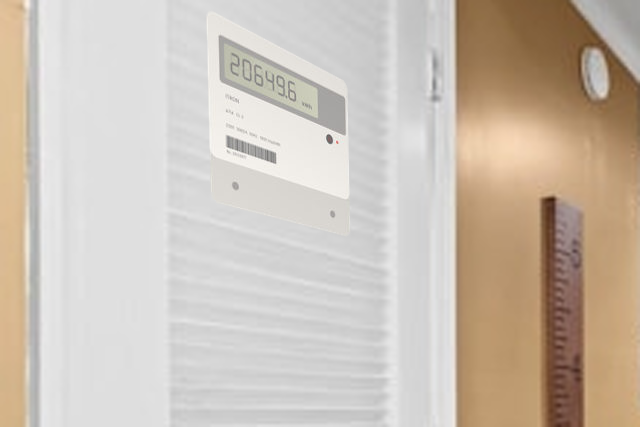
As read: value=20649.6 unit=kWh
